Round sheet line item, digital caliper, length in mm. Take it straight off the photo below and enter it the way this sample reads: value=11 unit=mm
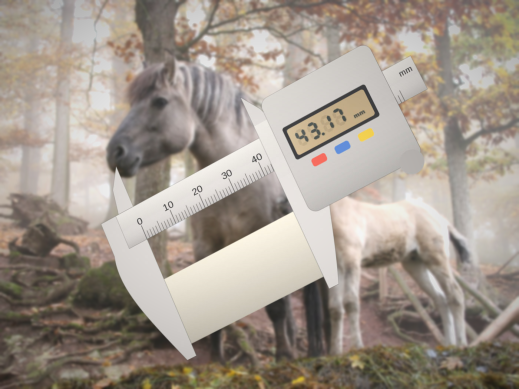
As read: value=43.17 unit=mm
